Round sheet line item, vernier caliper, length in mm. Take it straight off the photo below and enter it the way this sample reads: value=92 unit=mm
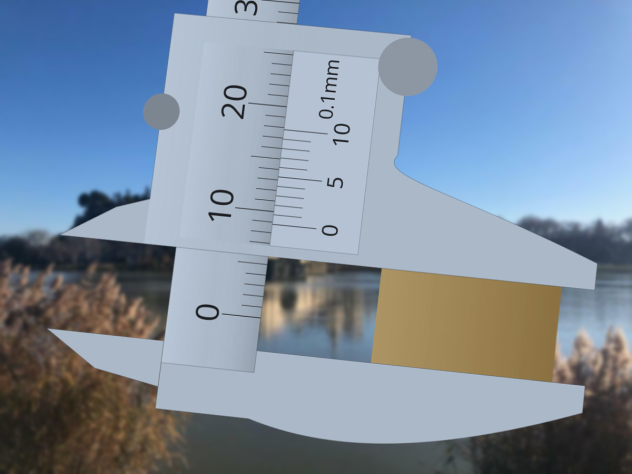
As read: value=8.8 unit=mm
